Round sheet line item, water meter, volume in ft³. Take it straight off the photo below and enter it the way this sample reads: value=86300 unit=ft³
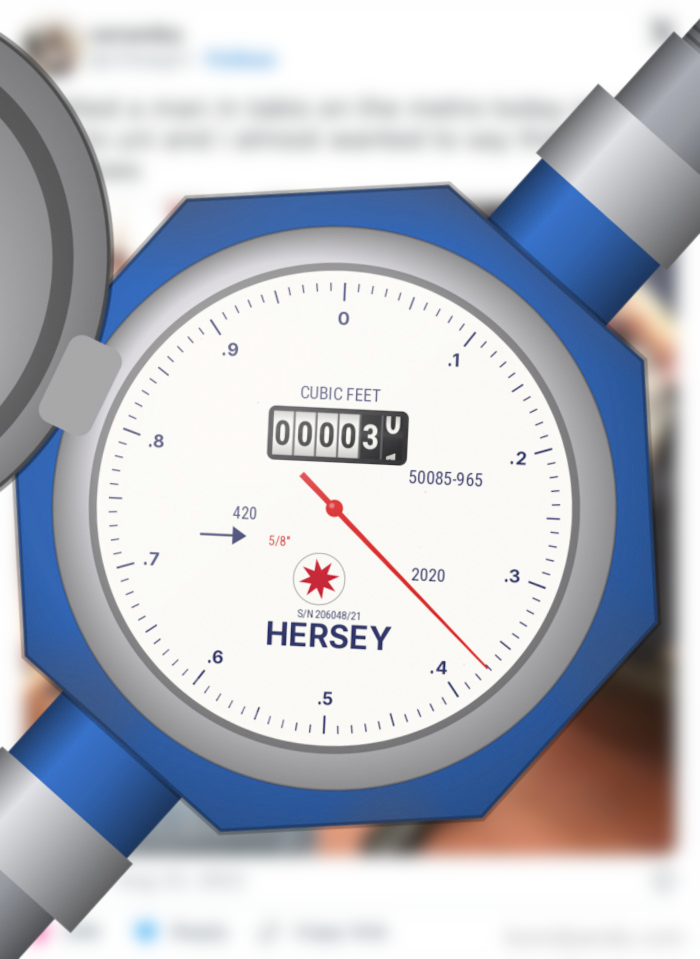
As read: value=30.37 unit=ft³
